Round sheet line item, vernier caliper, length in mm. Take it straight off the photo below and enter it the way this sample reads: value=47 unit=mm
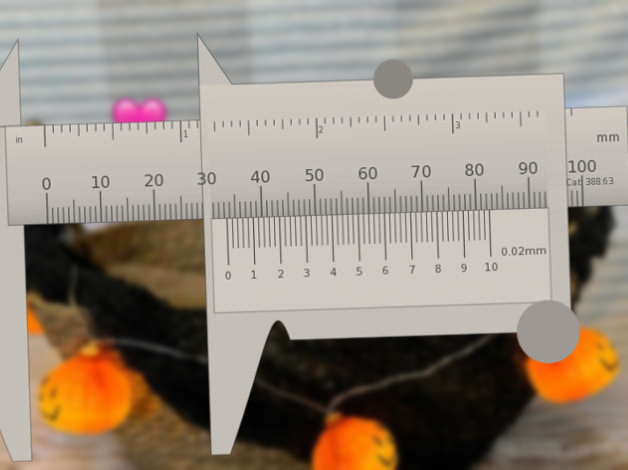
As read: value=33.5 unit=mm
